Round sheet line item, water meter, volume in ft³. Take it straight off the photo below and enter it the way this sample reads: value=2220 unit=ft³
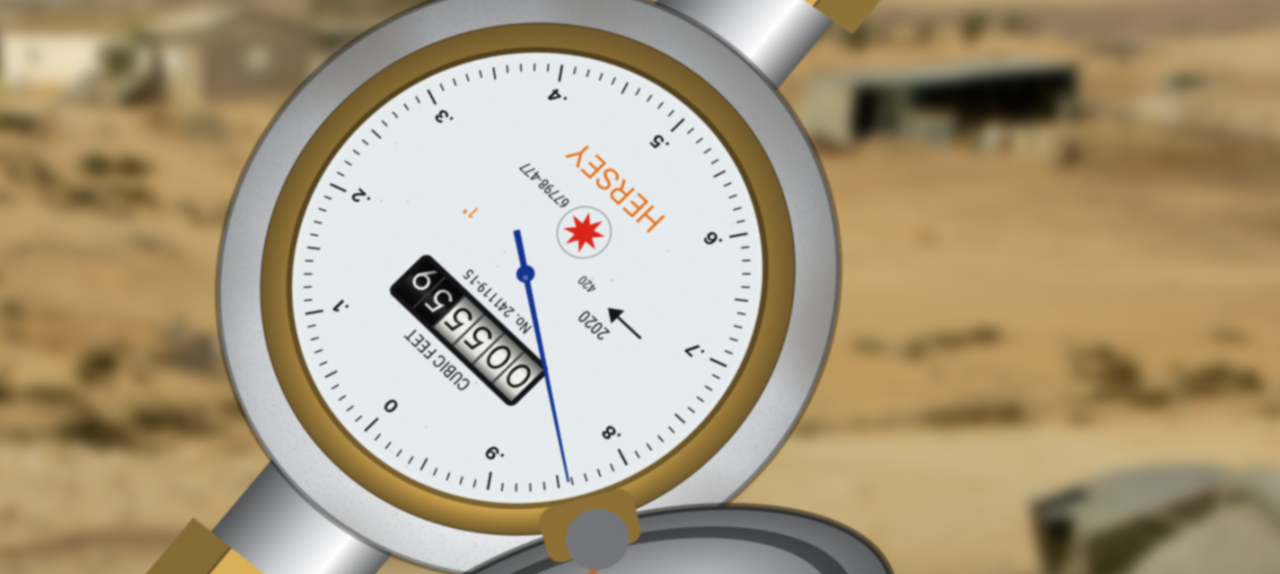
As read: value=5558.84 unit=ft³
